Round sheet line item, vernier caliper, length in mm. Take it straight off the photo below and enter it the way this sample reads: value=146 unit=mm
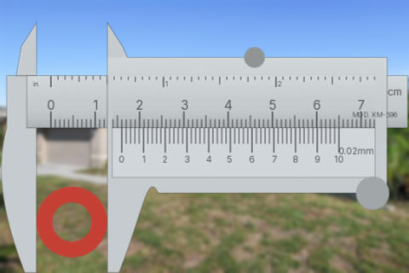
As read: value=16.0 unit=mm
